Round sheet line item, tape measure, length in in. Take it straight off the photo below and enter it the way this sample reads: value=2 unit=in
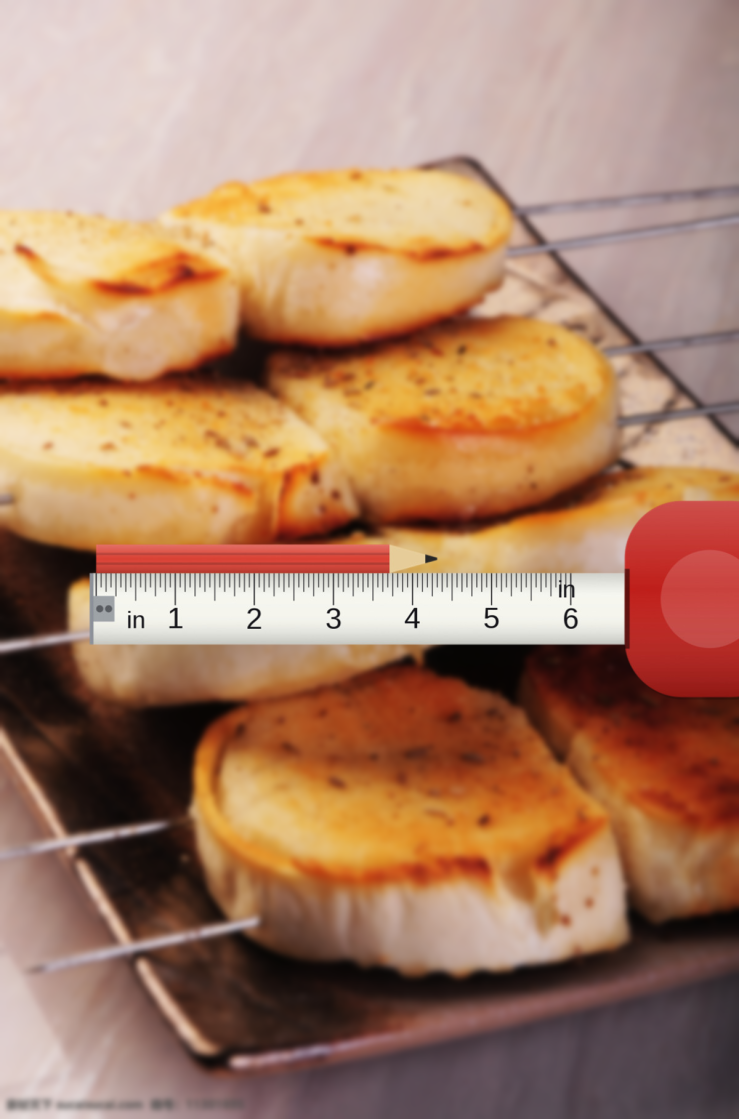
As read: value=4.3125 unit=in
